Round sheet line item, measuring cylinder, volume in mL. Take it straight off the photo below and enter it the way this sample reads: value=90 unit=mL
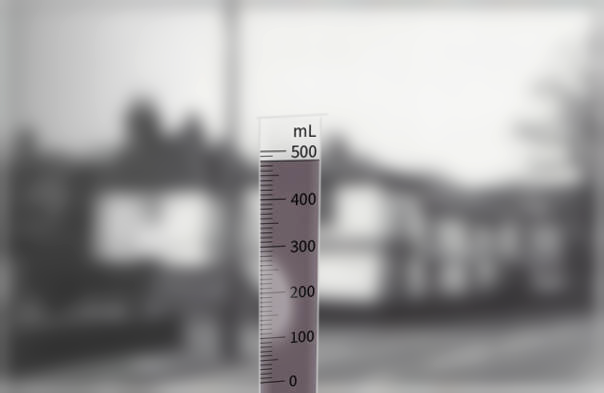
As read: value=480 unit=mL
